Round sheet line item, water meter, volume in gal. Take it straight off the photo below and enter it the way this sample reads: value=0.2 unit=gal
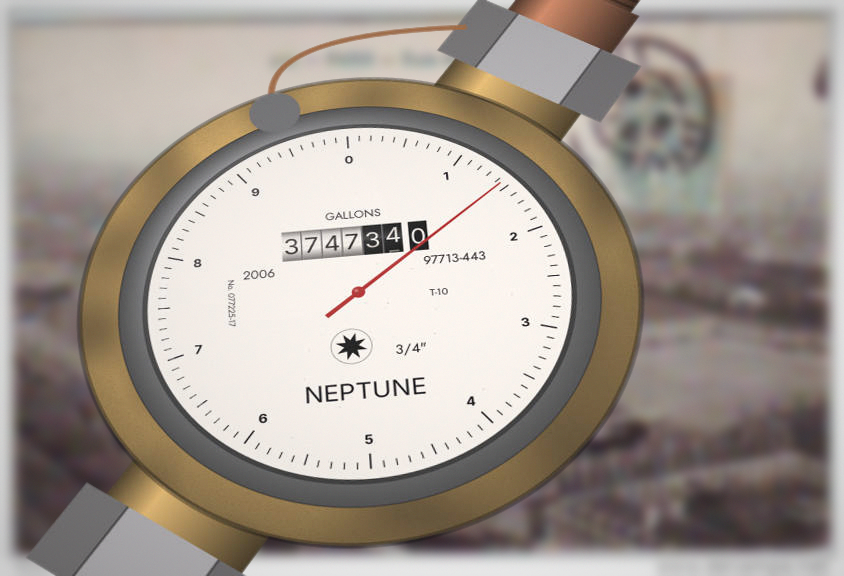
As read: value=3747341.4 unit=gal
